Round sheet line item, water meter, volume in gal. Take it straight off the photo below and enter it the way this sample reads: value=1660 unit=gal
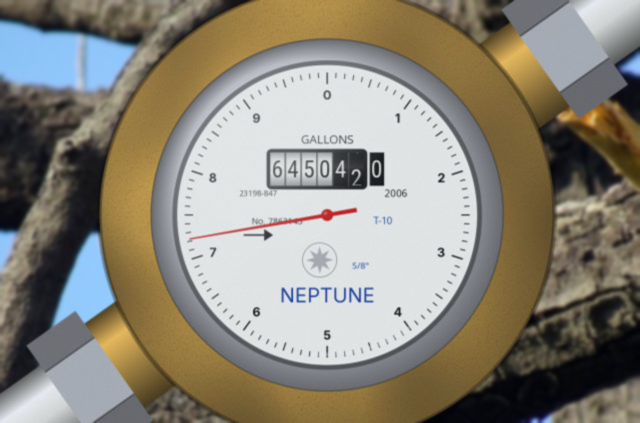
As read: value=6450417.2 unit=gal
